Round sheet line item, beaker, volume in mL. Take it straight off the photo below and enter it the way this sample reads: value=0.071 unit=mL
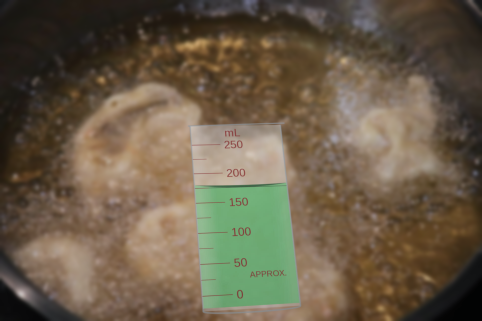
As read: value=175 unit=mL
